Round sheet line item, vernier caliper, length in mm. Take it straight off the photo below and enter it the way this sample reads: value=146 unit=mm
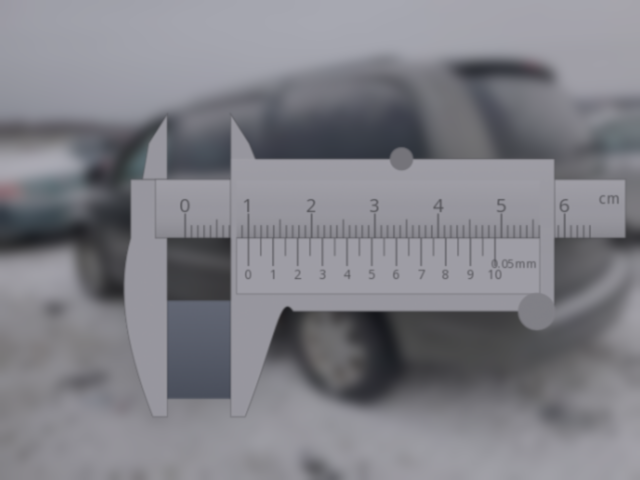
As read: value=10.0 unit=mm
